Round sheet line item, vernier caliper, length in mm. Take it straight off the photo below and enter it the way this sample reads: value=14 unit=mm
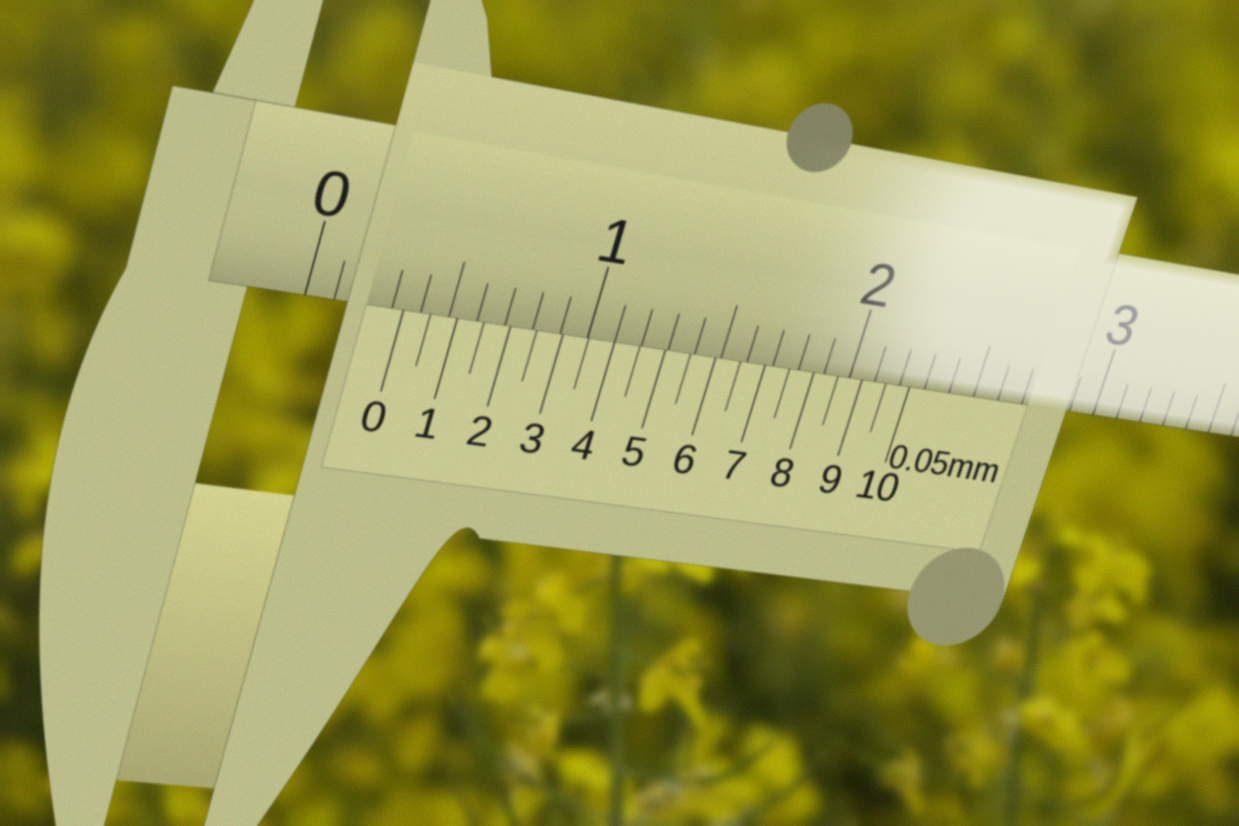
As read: value=3.4 unit=mm
